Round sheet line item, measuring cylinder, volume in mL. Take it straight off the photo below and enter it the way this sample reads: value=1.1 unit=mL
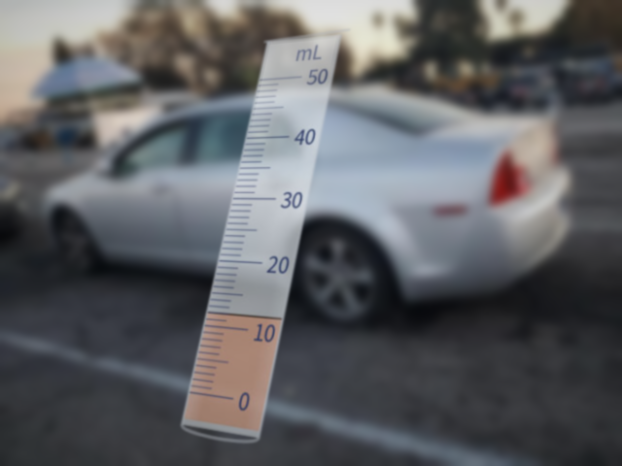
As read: value=12 unit=mL
